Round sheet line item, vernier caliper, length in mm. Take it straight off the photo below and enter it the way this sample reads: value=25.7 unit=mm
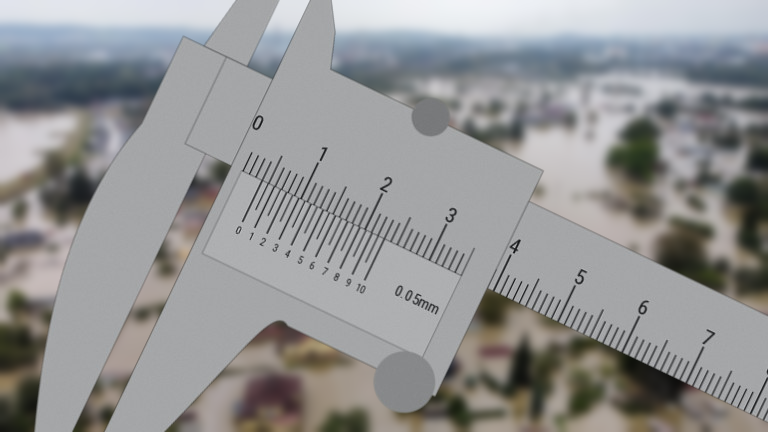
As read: value=4.0 unit=mm
